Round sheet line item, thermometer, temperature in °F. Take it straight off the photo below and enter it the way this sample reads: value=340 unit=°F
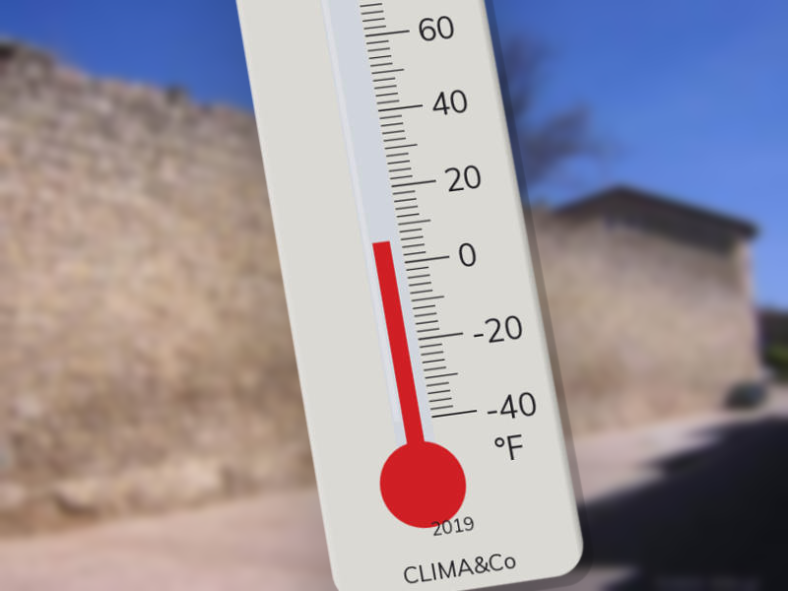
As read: value=6 unit=°F
